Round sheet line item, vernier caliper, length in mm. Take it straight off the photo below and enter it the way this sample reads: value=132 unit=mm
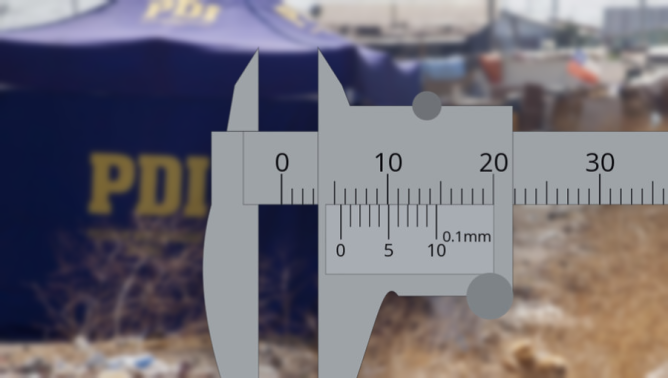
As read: value=5.6 unit=mm
